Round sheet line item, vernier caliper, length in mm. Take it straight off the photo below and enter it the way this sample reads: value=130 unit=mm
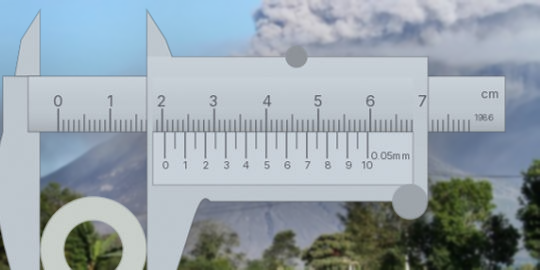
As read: value=20.5 unit=mm
